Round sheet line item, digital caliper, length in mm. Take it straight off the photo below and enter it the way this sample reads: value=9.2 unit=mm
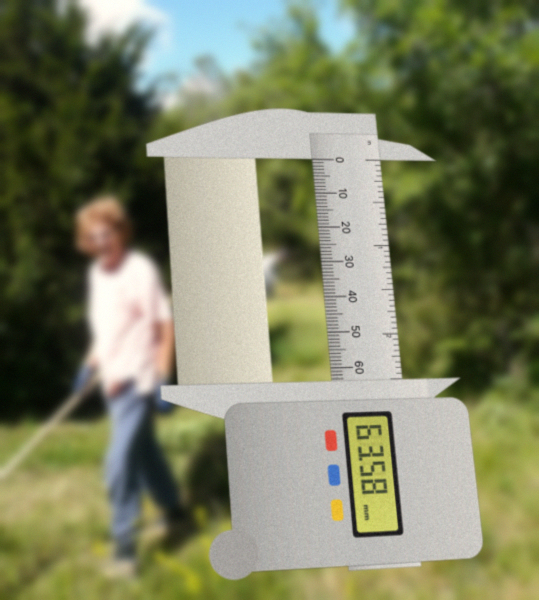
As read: value=63.58 unit=mm
